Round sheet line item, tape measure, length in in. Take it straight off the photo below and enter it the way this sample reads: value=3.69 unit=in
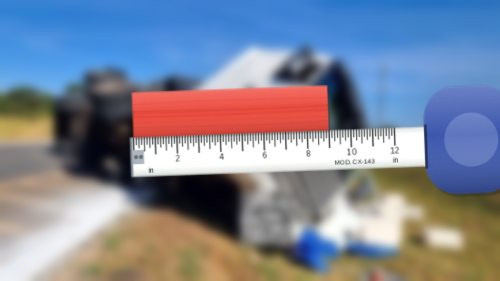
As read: value=9 unit=in
